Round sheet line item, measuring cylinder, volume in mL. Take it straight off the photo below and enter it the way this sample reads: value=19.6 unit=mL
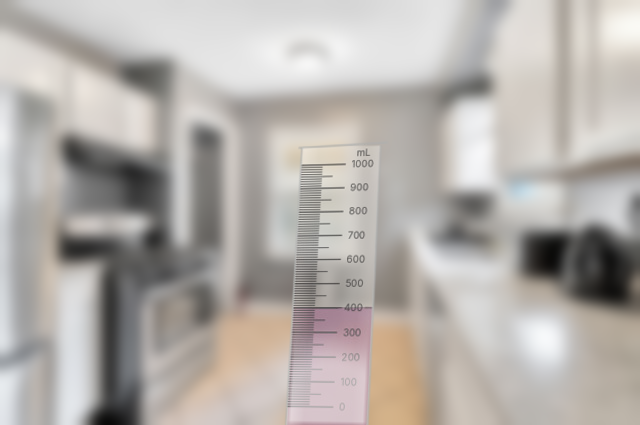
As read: value=400 unit=mL
